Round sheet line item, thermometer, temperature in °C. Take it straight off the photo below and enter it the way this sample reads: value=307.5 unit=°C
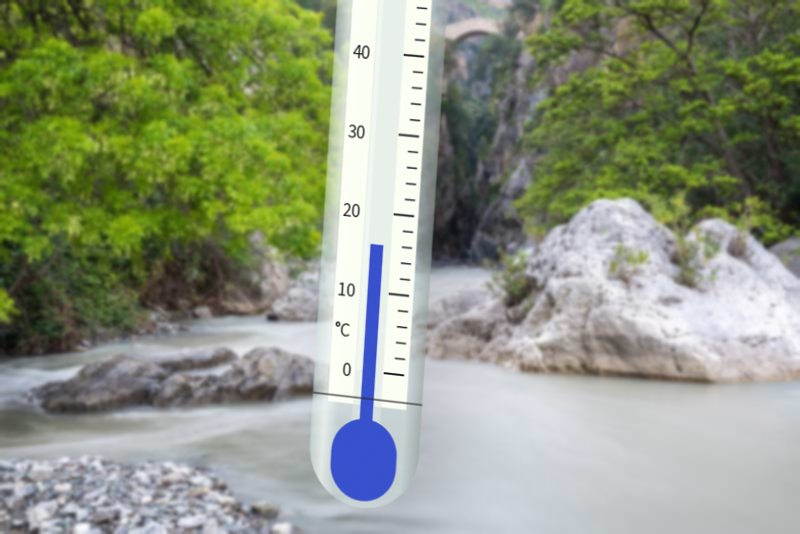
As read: value=16 unit=°C
